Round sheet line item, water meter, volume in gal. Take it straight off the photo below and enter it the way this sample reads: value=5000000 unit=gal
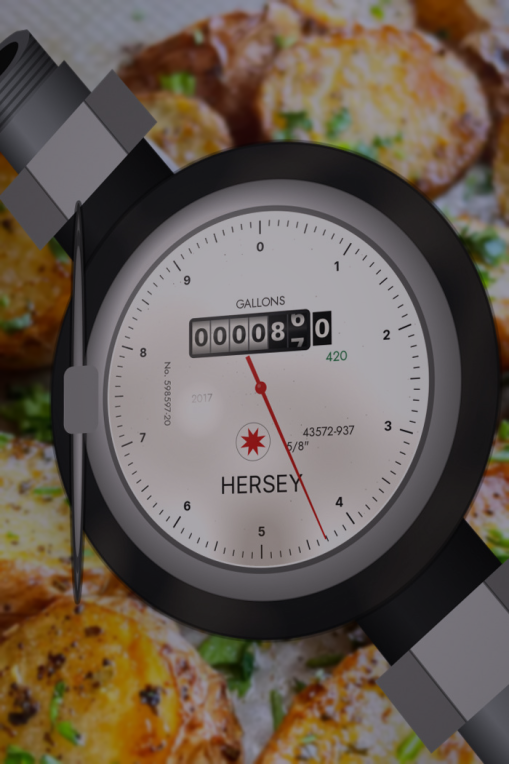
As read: value=864.3 unit=gal
